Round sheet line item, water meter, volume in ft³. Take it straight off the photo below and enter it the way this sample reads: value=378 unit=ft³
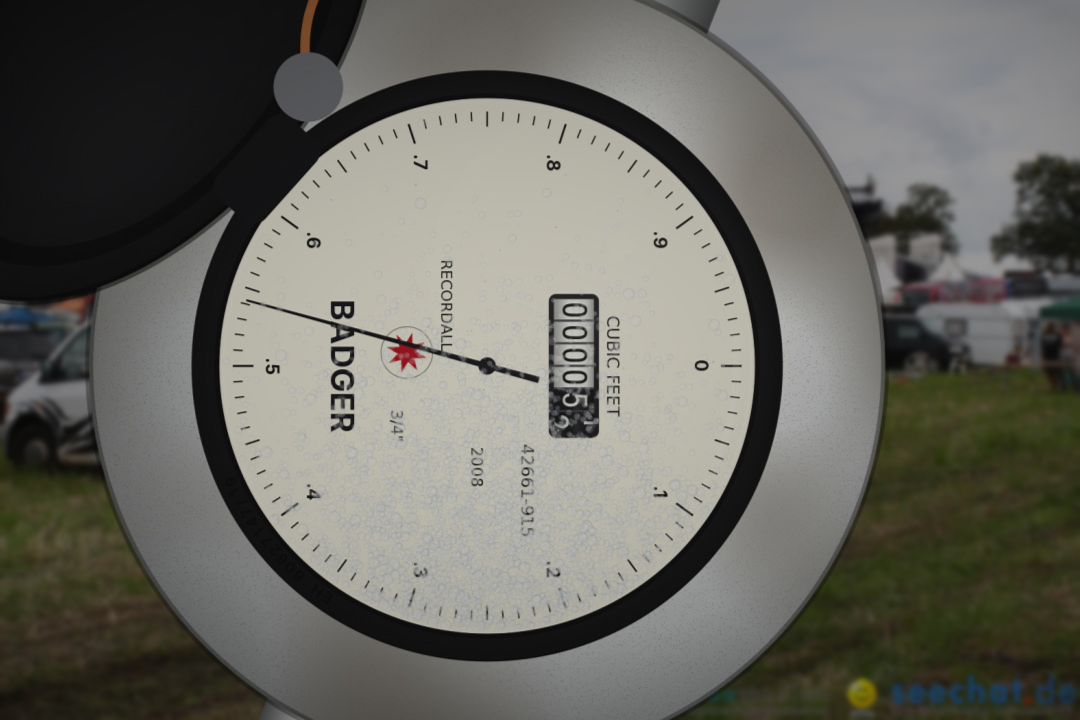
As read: value=51.54 unit=ft³
